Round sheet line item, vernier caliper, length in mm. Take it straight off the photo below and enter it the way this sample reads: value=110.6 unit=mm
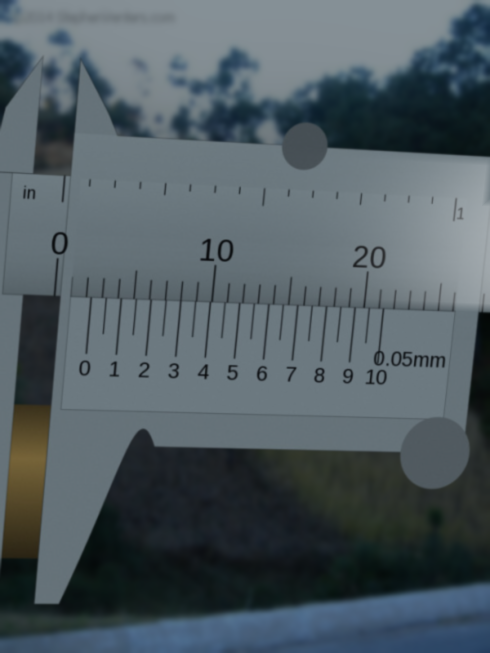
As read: value=2.3 unit=mm
